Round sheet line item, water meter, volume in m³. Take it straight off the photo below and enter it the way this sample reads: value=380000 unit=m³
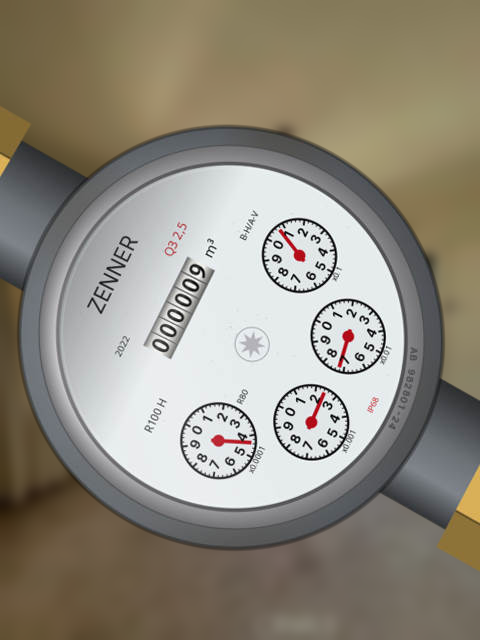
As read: value=9.0724 unit=m³
